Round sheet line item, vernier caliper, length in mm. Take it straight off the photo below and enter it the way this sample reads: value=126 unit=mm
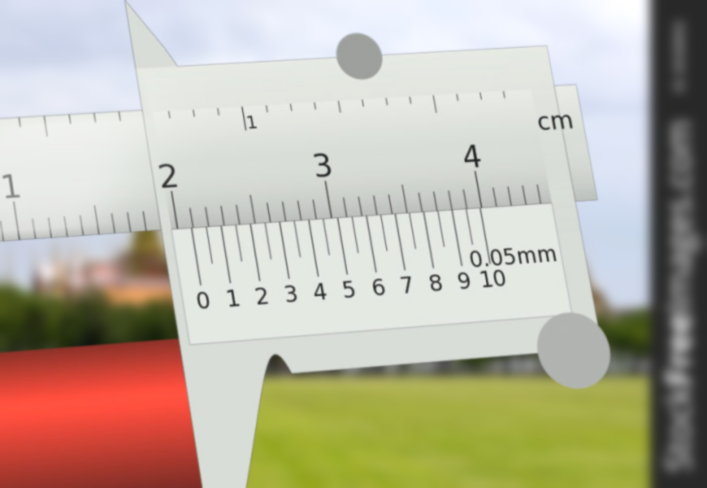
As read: value=20.9 unit=mm
